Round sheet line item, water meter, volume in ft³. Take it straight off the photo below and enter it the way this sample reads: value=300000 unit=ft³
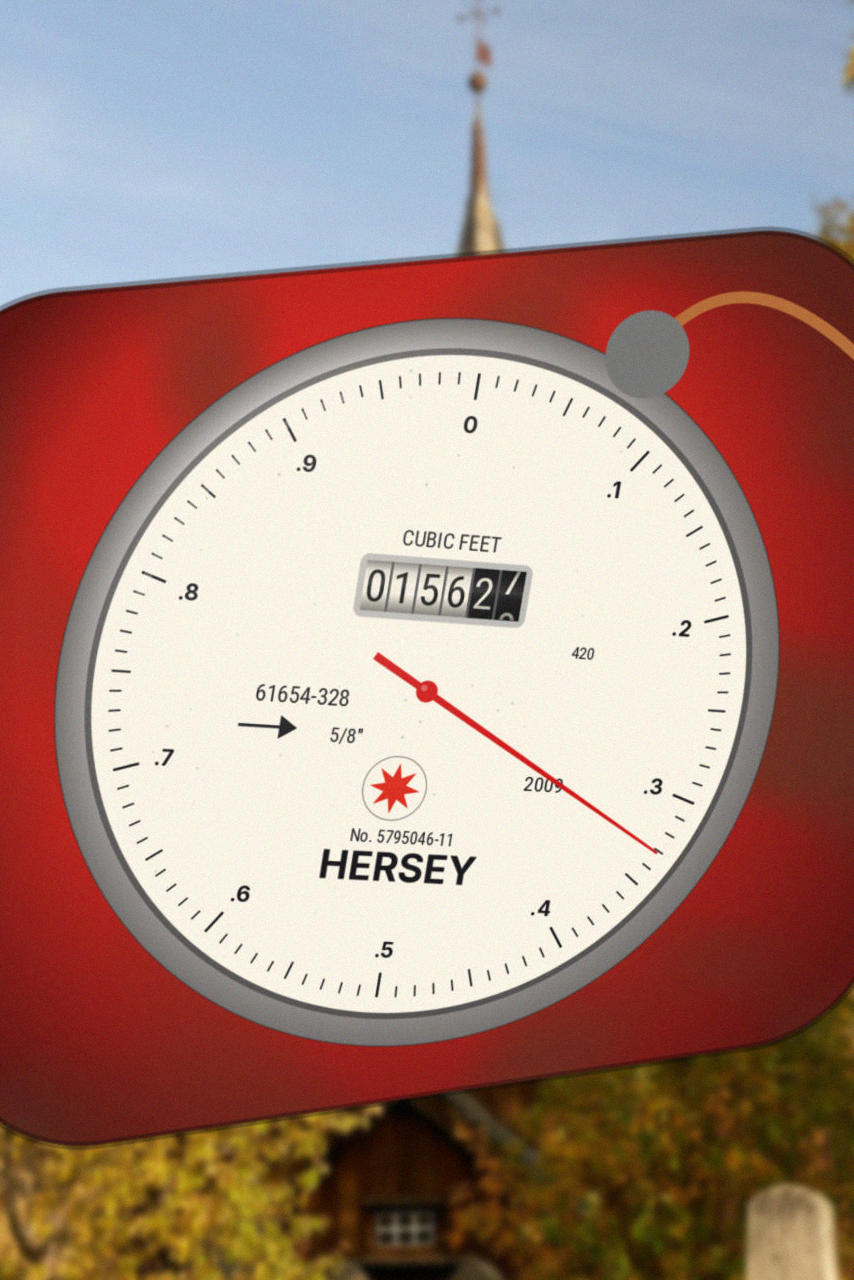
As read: value=15627.33 unit=ft³
